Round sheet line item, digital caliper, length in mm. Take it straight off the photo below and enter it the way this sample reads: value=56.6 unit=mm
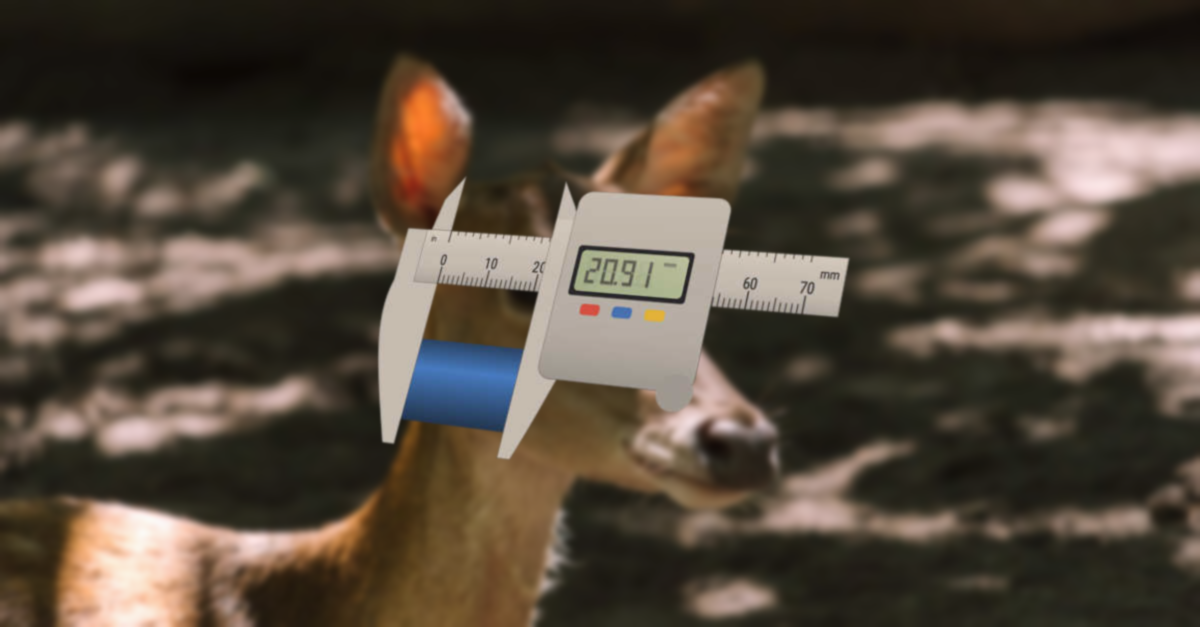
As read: value=20.91 unit=mm
